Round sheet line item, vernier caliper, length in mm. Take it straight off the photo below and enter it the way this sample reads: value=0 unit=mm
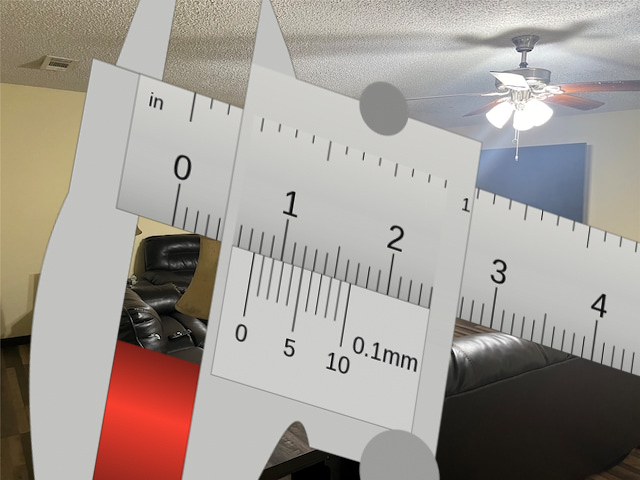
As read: value=7.5 unit=mm
